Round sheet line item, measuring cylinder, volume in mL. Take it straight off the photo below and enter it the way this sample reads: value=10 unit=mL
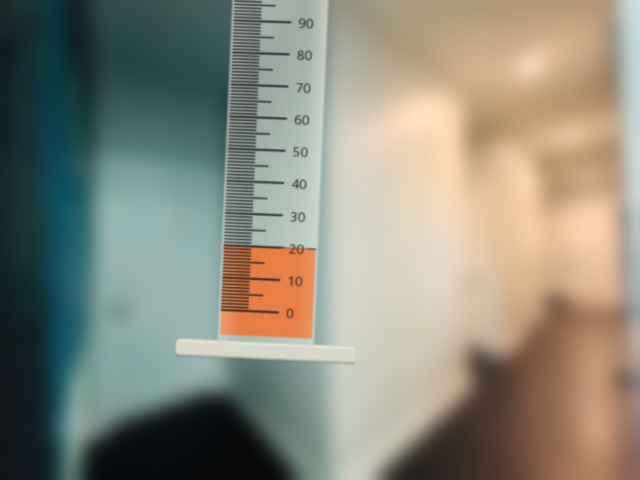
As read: value=20 unit=mL
